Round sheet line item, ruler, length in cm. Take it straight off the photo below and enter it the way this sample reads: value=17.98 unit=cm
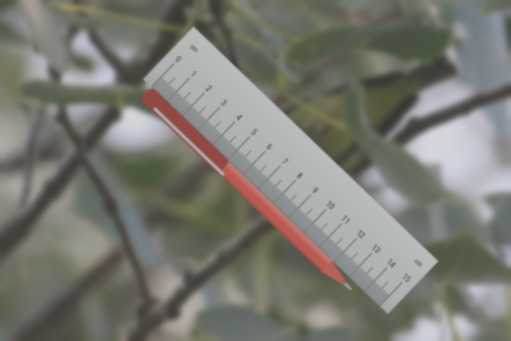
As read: value=13.5 unit=cm
